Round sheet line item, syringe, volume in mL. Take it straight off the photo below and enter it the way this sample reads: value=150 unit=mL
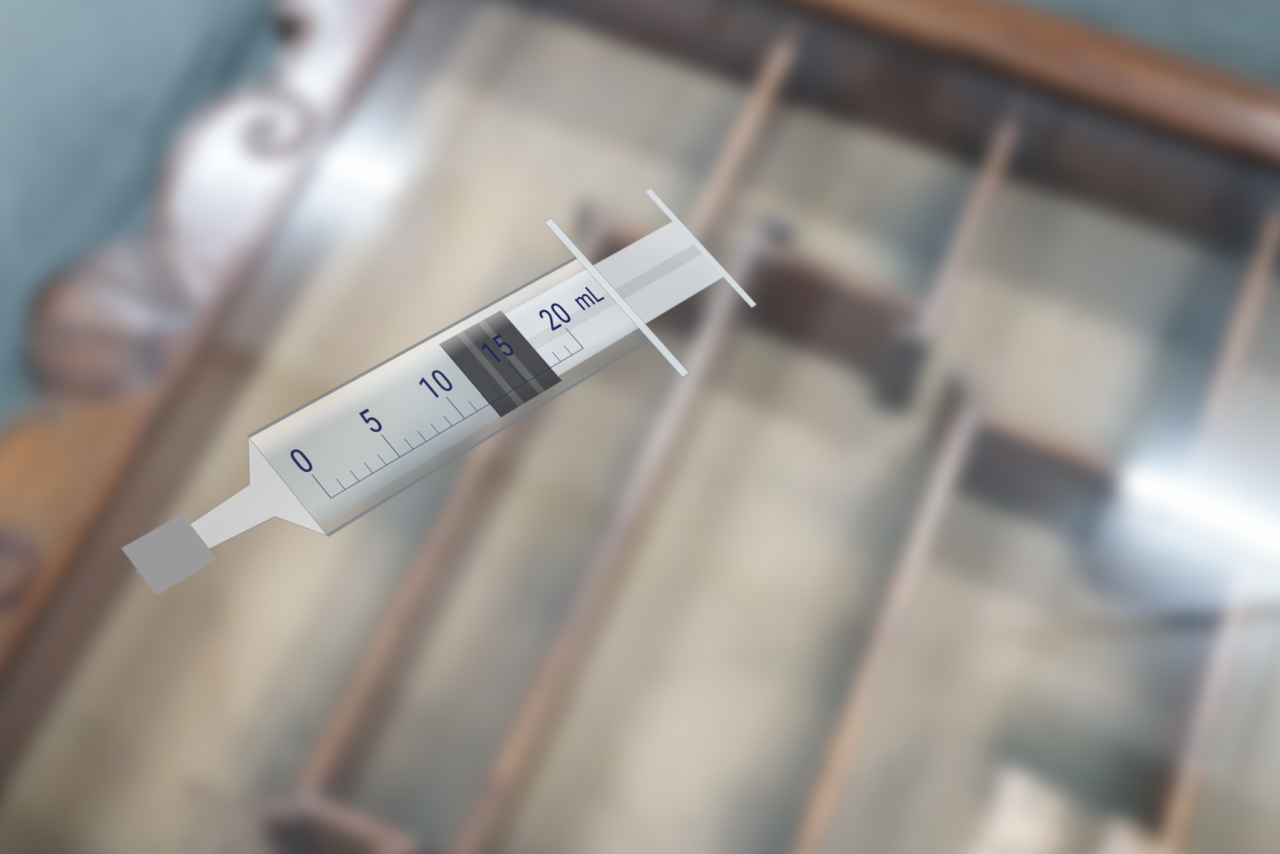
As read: value=12 unit=mL
